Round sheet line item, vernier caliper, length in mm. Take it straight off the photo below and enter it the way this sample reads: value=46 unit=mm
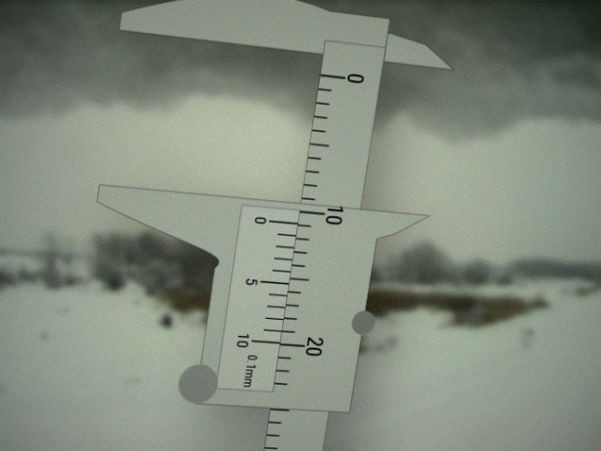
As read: value=10.9 unit=mm
